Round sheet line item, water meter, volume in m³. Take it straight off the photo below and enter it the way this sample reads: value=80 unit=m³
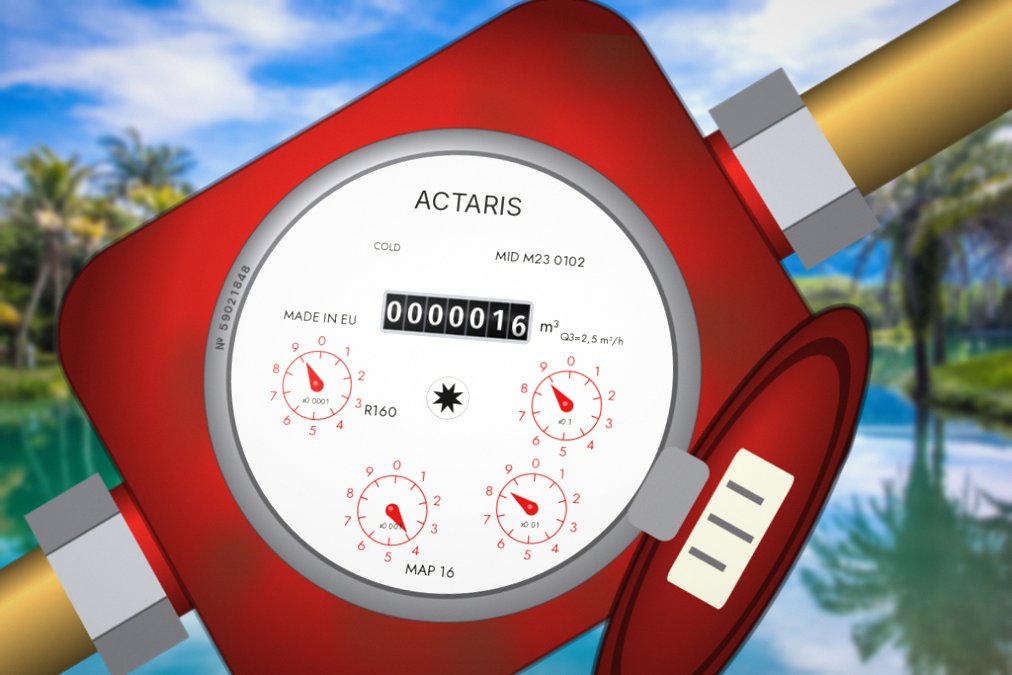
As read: value=15.8839 unit=m³
